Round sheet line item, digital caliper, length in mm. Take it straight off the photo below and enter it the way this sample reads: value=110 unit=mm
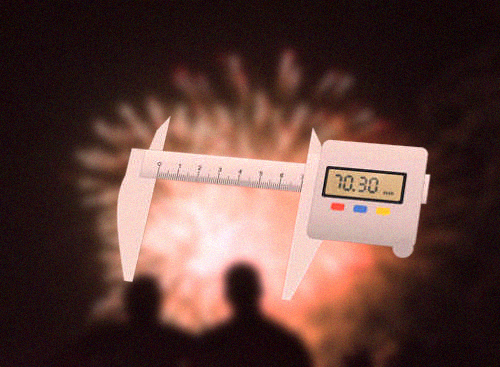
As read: value=70.30 unit=mm
